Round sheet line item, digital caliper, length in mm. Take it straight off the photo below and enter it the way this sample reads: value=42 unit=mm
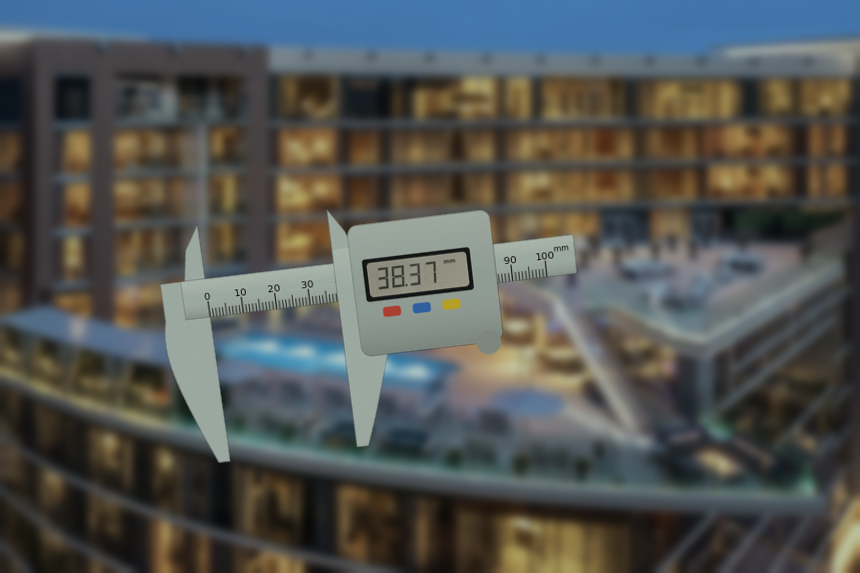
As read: value=38.37 unit=mm
